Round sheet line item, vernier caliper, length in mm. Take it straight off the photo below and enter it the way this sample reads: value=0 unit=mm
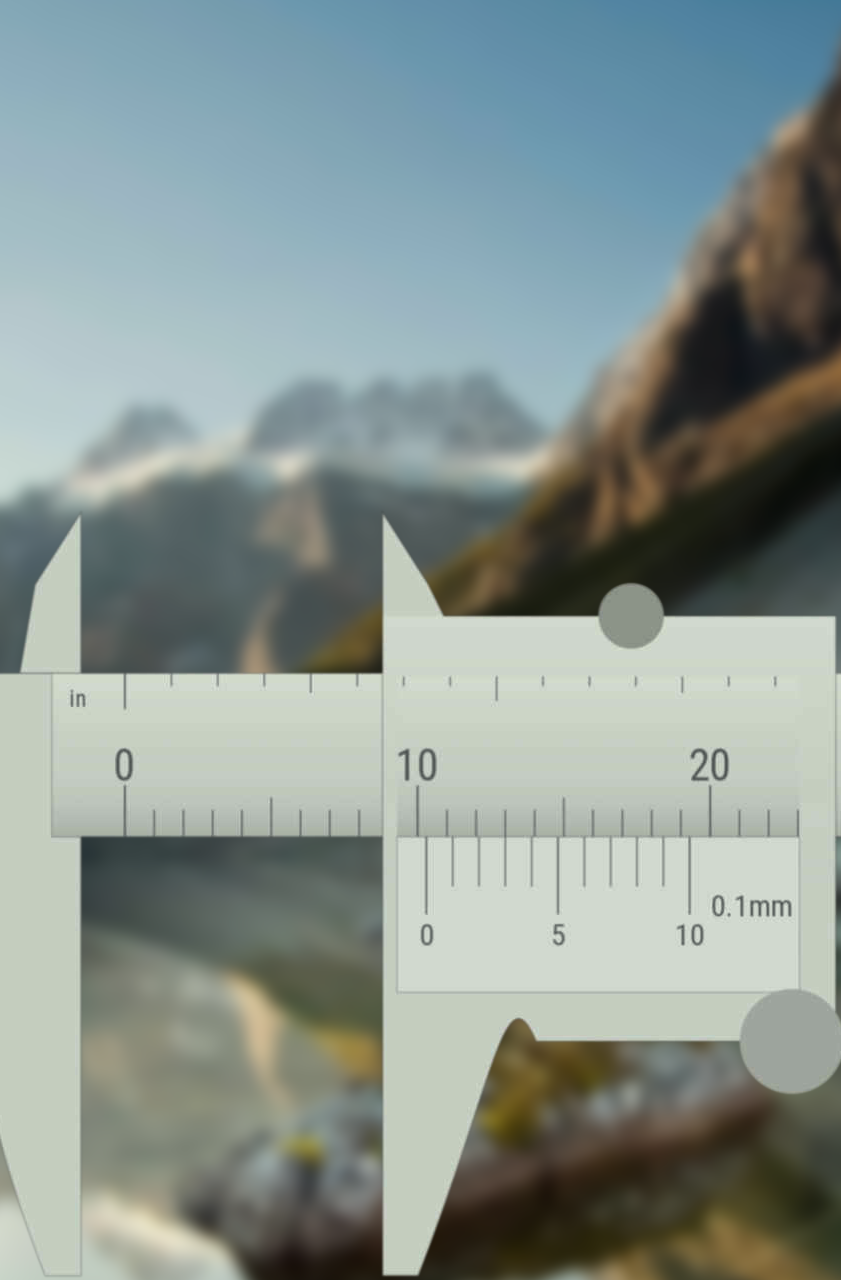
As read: value=10.3 unit=mm
